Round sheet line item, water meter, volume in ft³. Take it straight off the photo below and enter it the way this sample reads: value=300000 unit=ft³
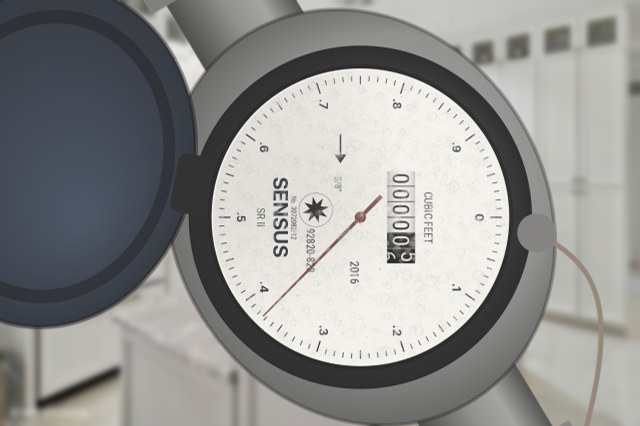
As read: value=5.37 unit=ft³
